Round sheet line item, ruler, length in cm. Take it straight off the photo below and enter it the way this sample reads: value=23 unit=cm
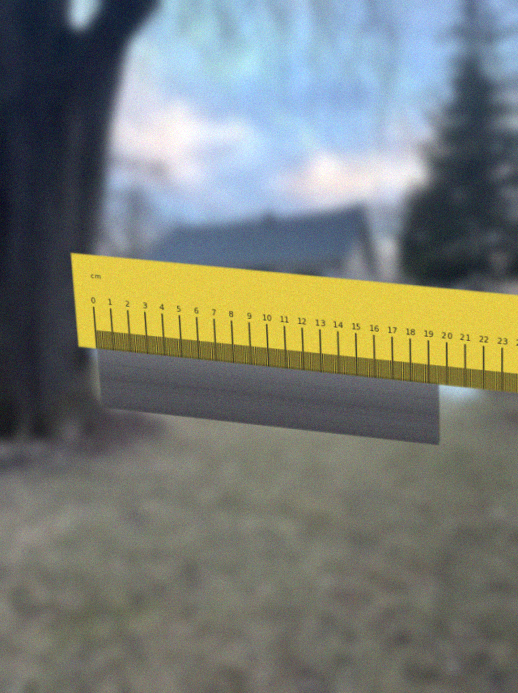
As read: value=19.5 unit=cm
